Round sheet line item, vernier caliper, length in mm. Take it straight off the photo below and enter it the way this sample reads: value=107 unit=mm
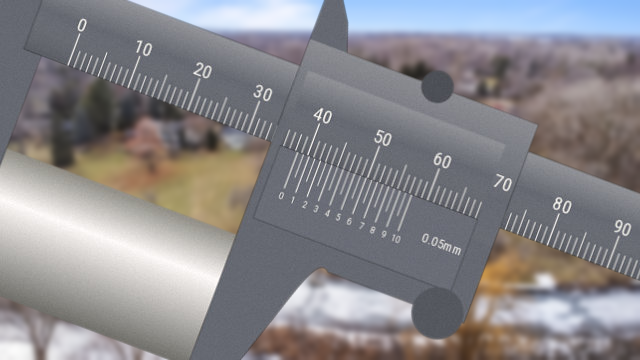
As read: value=38.4 unit=mm
